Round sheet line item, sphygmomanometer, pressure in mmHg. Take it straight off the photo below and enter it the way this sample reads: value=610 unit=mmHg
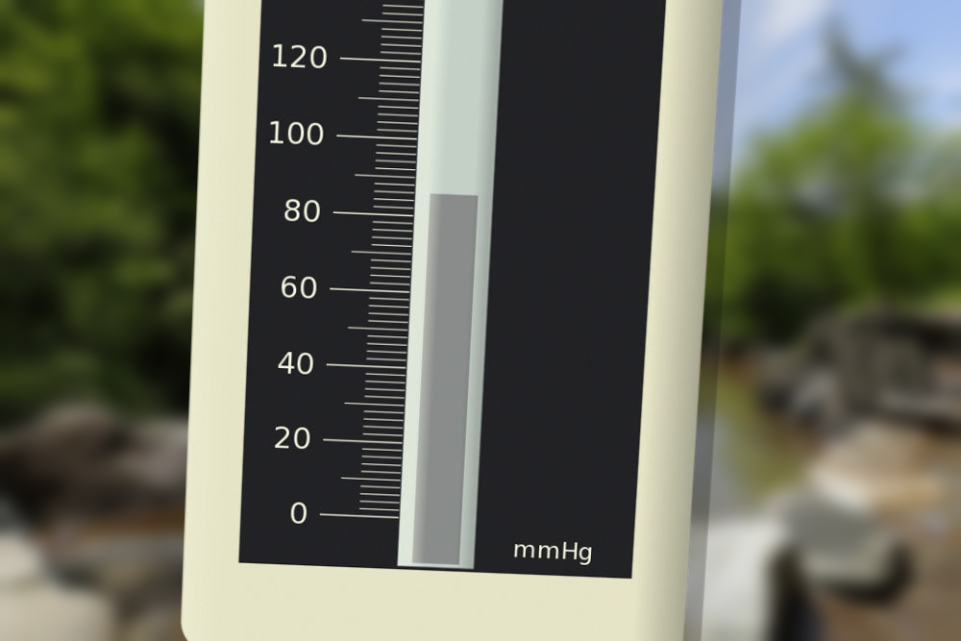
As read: value=86 unit=mmHg
